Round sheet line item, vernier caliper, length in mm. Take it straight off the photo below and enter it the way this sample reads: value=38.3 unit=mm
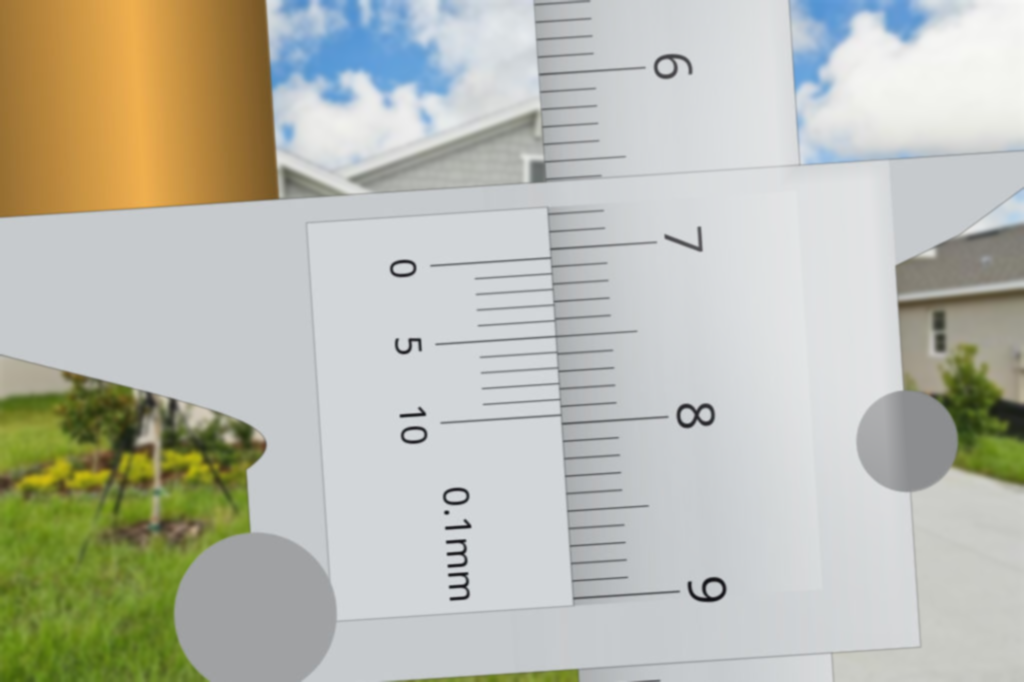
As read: value=70.5 unit=mm
